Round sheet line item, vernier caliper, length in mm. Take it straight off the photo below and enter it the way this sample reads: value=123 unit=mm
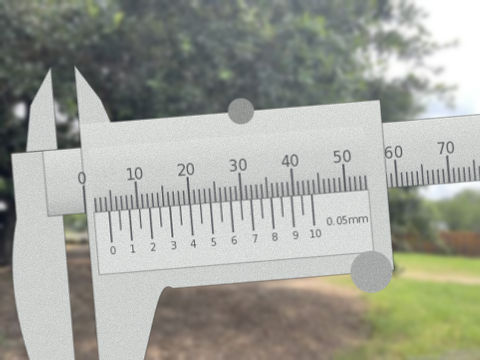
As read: value=4.5 unit=mm
